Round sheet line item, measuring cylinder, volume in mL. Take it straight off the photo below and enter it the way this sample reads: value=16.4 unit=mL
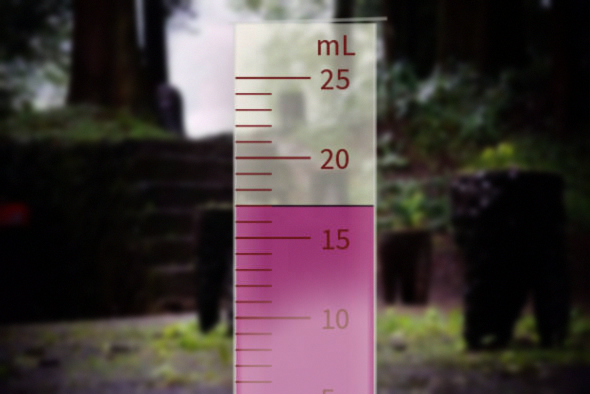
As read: value=17 unit=mL
